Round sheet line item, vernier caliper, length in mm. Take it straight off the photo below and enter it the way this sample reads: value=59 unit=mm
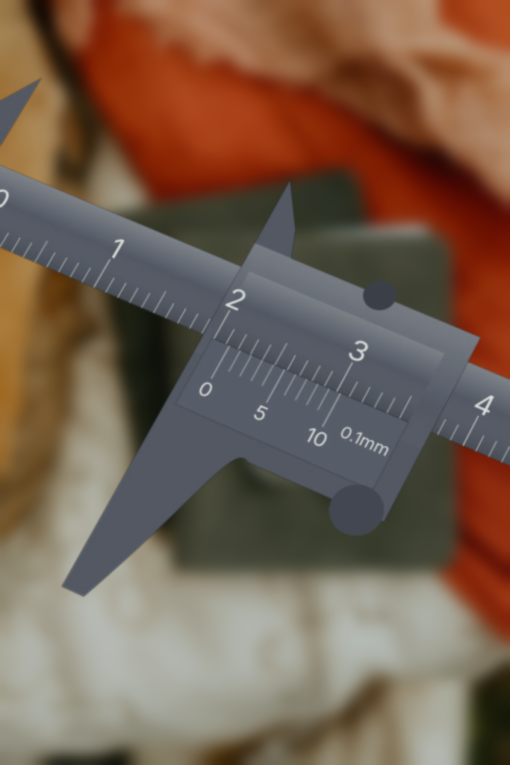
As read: value=21.3 unit=mm
